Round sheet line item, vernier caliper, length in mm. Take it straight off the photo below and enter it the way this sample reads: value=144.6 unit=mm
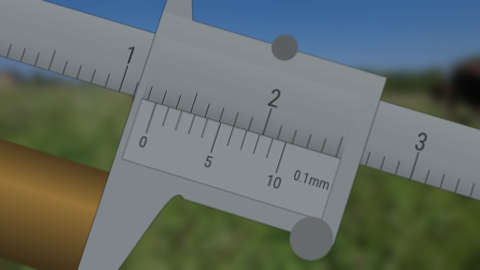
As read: value=12.6 unit=mm
